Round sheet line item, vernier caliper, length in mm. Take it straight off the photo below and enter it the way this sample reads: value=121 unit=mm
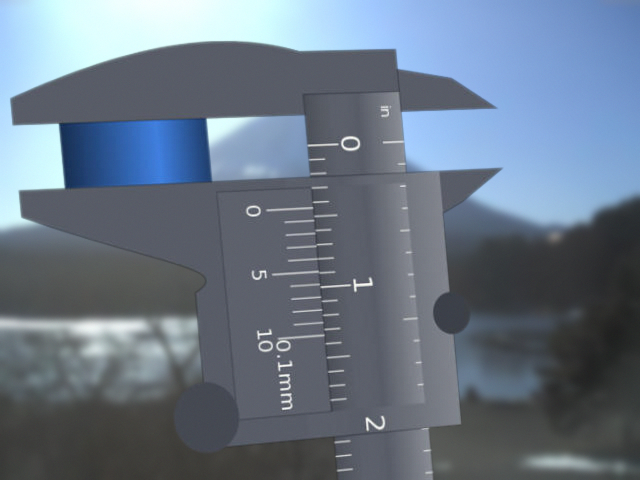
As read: value=4.4 unit=mm
